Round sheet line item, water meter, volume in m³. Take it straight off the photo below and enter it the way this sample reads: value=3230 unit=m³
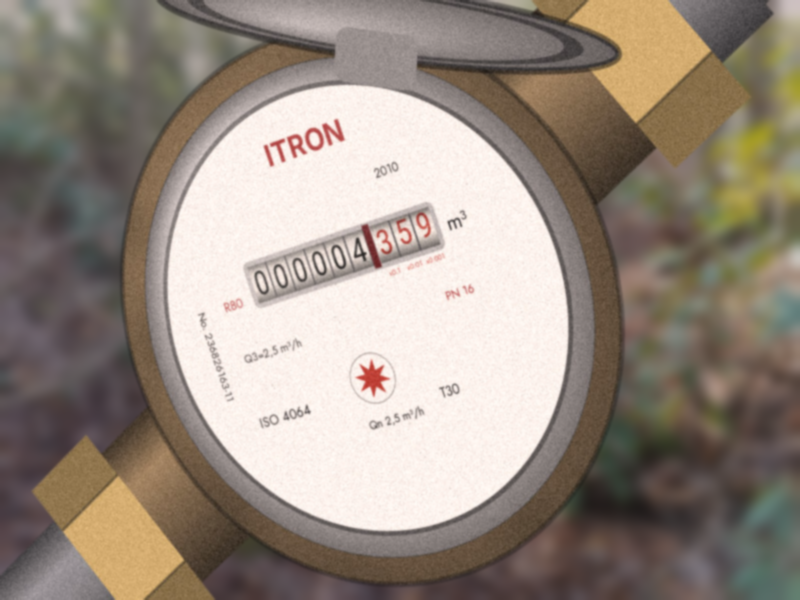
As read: value=4.359 unit=m³
